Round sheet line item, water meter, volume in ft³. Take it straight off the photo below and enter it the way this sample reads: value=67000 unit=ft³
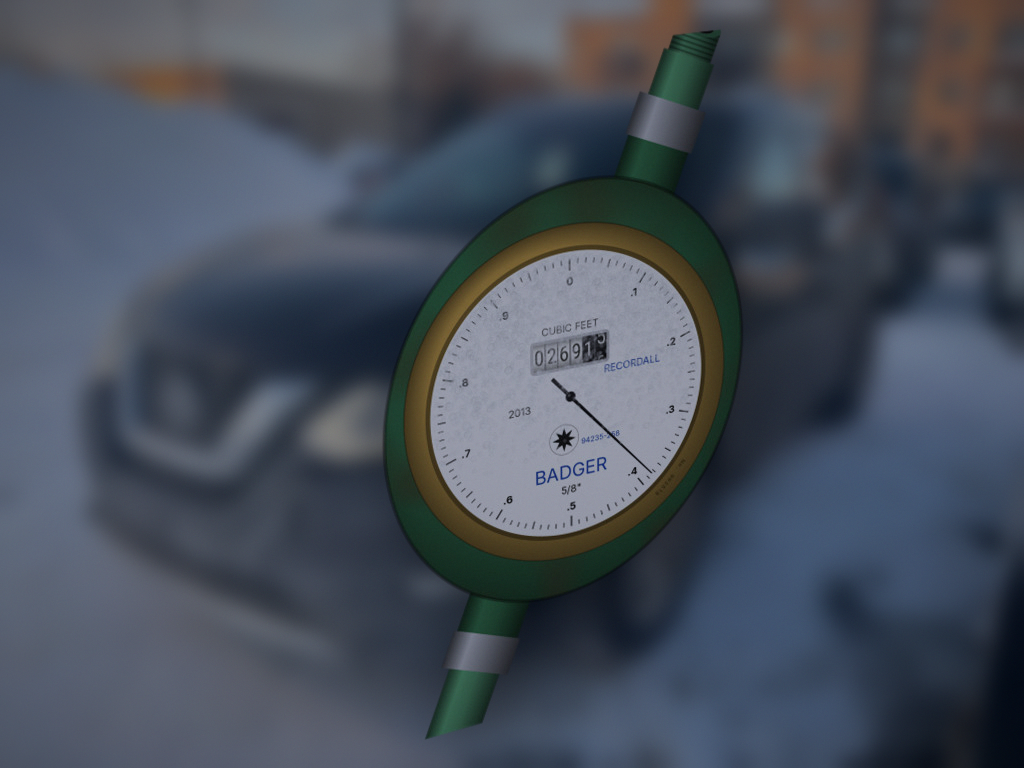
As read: value=26915.38 unit=ft³
